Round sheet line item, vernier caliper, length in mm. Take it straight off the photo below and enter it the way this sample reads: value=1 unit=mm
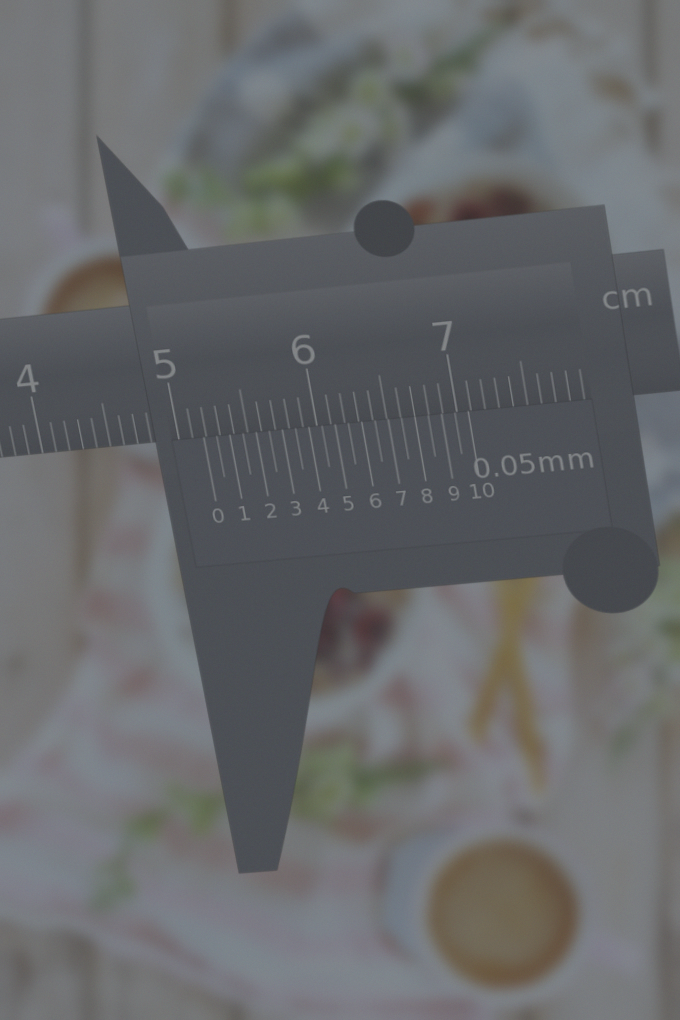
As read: value=51.8 unit=mm
